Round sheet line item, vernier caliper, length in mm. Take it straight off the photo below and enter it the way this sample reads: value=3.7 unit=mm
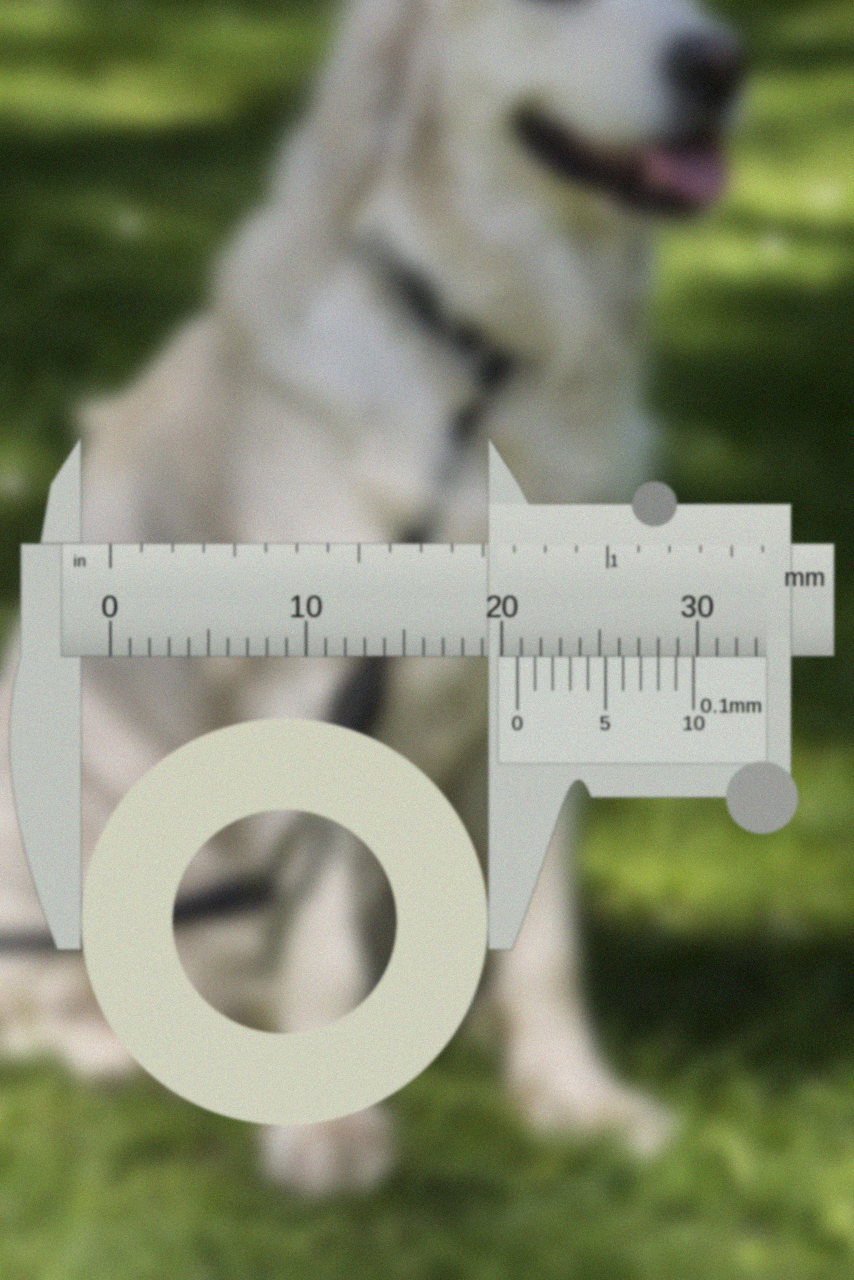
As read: value=20.8 unit=mm
